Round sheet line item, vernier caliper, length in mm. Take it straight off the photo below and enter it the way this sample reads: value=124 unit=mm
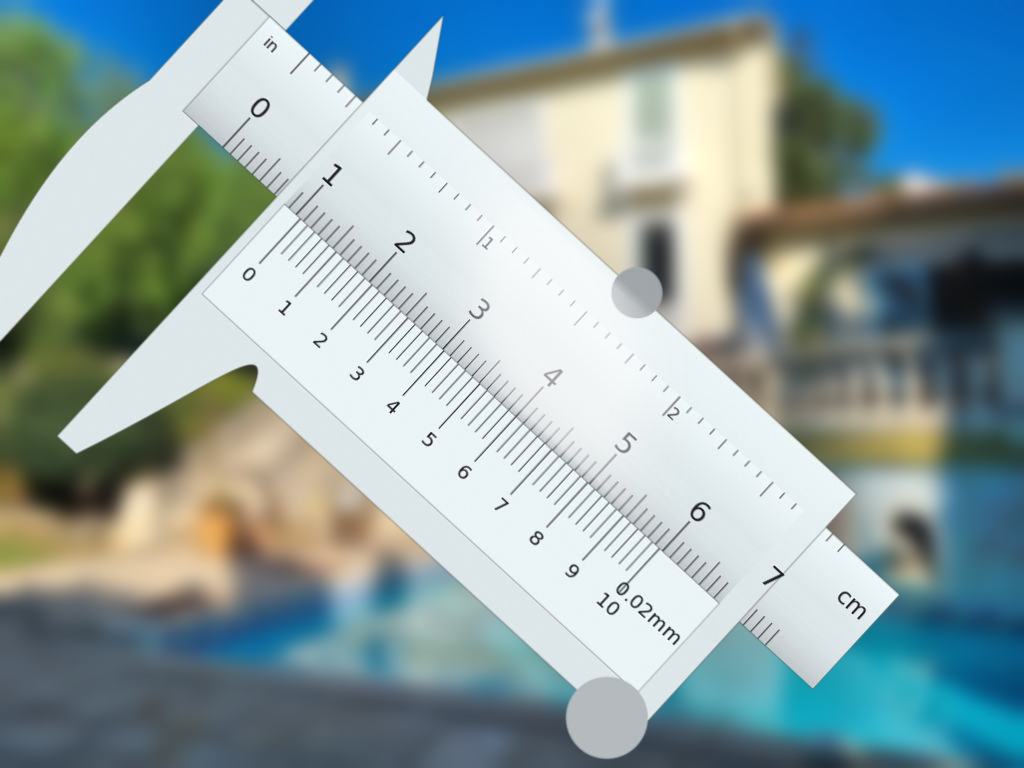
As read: value=10.6 unit=mm
